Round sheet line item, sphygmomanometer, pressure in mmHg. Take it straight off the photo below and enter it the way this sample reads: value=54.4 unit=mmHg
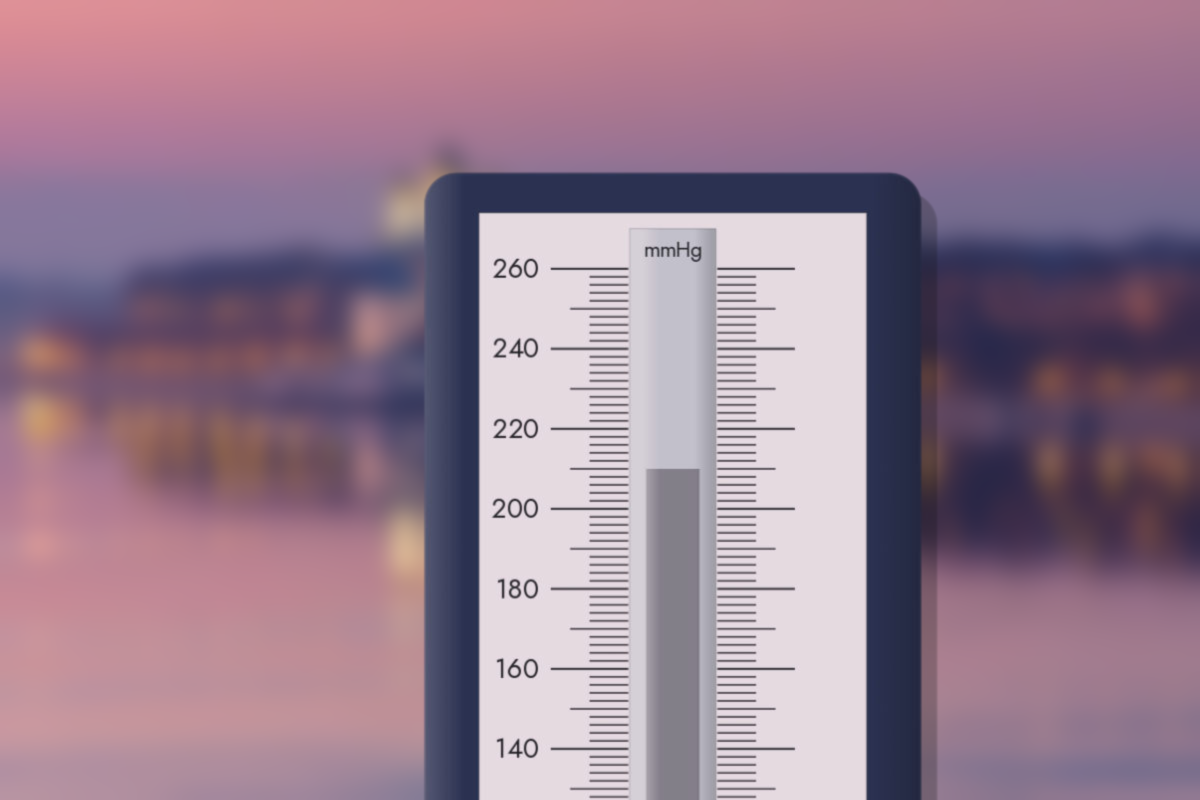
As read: value=210 unit=mmHg
